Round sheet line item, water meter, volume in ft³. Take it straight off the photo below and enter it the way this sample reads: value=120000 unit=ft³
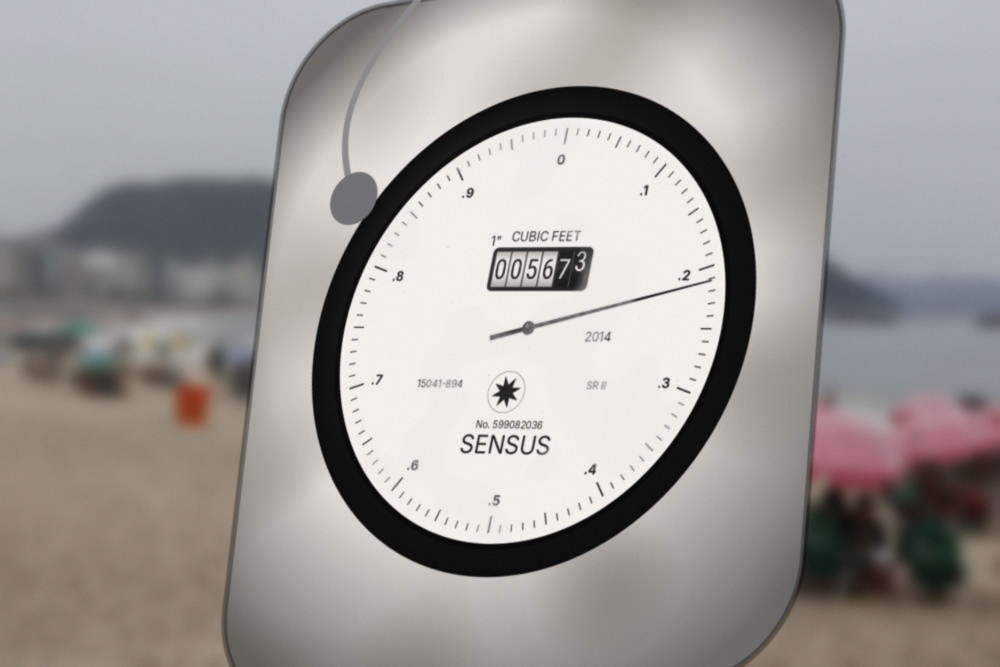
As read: value=5673.21 unit=ft³
